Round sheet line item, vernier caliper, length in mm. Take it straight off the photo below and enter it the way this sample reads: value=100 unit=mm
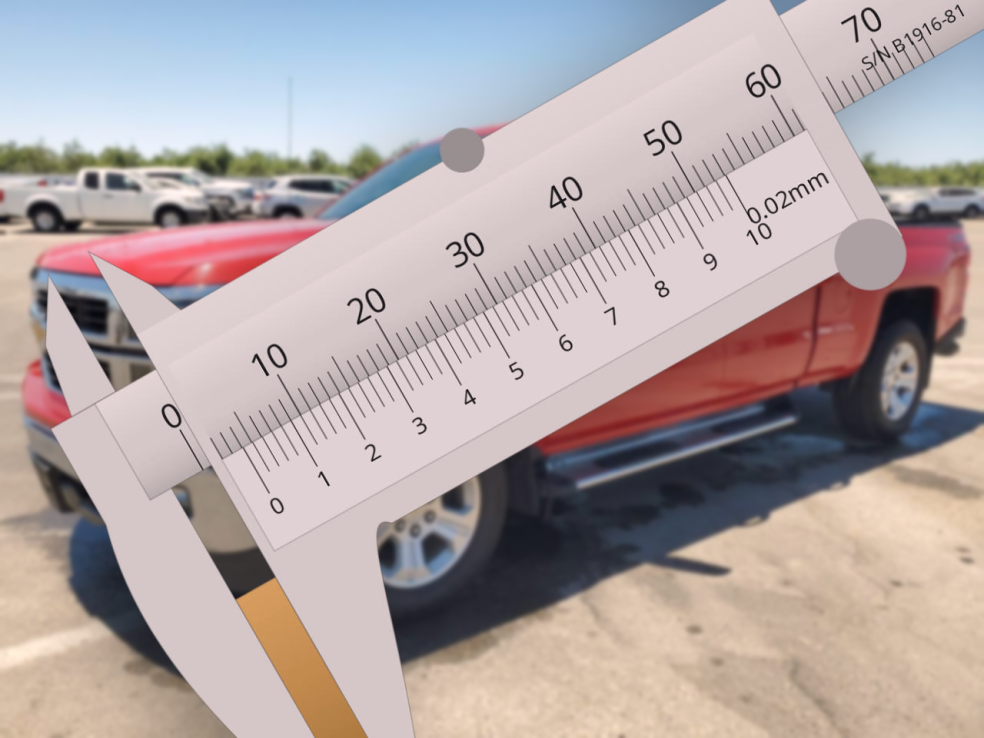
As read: value=4.1 unit=mm
